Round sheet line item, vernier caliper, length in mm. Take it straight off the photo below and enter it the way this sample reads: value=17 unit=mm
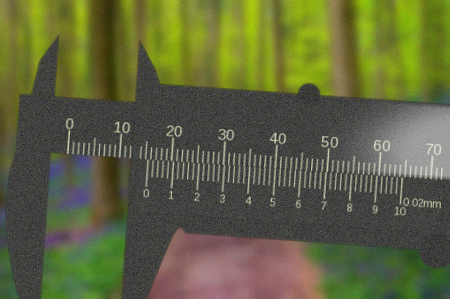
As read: value=15.5 unit=mm
